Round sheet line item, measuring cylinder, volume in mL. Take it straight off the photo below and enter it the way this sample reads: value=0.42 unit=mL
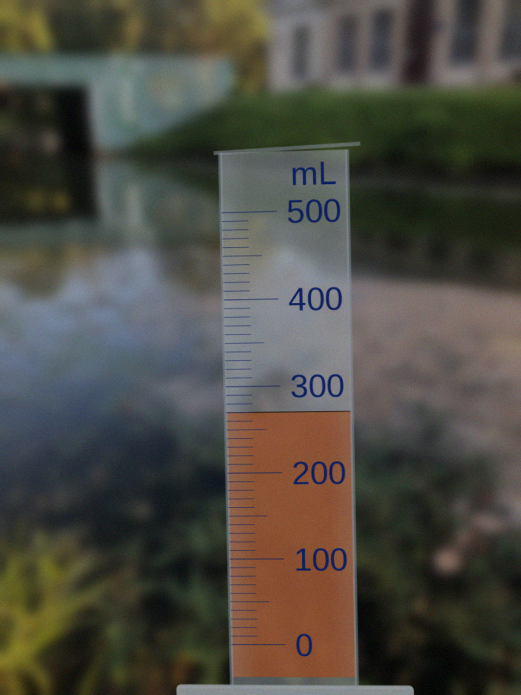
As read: value=270 unit=mL
